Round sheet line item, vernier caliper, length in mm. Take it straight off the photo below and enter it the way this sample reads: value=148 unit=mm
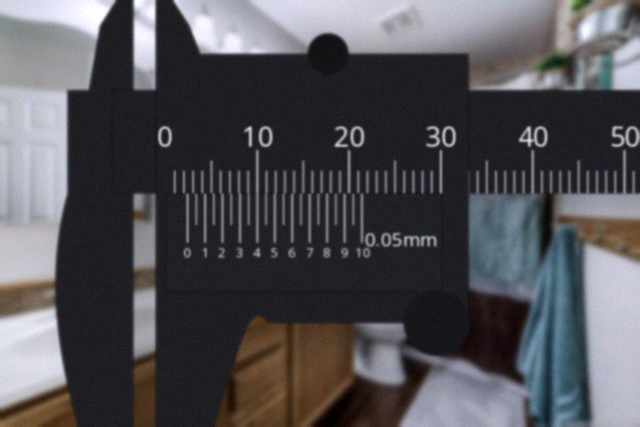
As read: value=2.4 unit=mm
